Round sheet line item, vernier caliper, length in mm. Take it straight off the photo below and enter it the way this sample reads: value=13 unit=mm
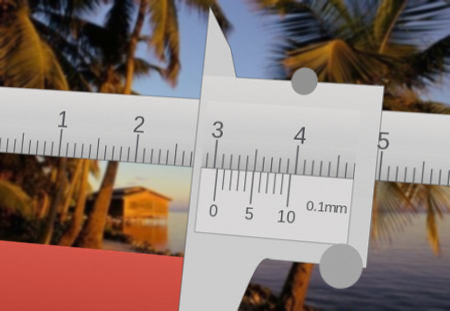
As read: value=30.4 unit=mm
